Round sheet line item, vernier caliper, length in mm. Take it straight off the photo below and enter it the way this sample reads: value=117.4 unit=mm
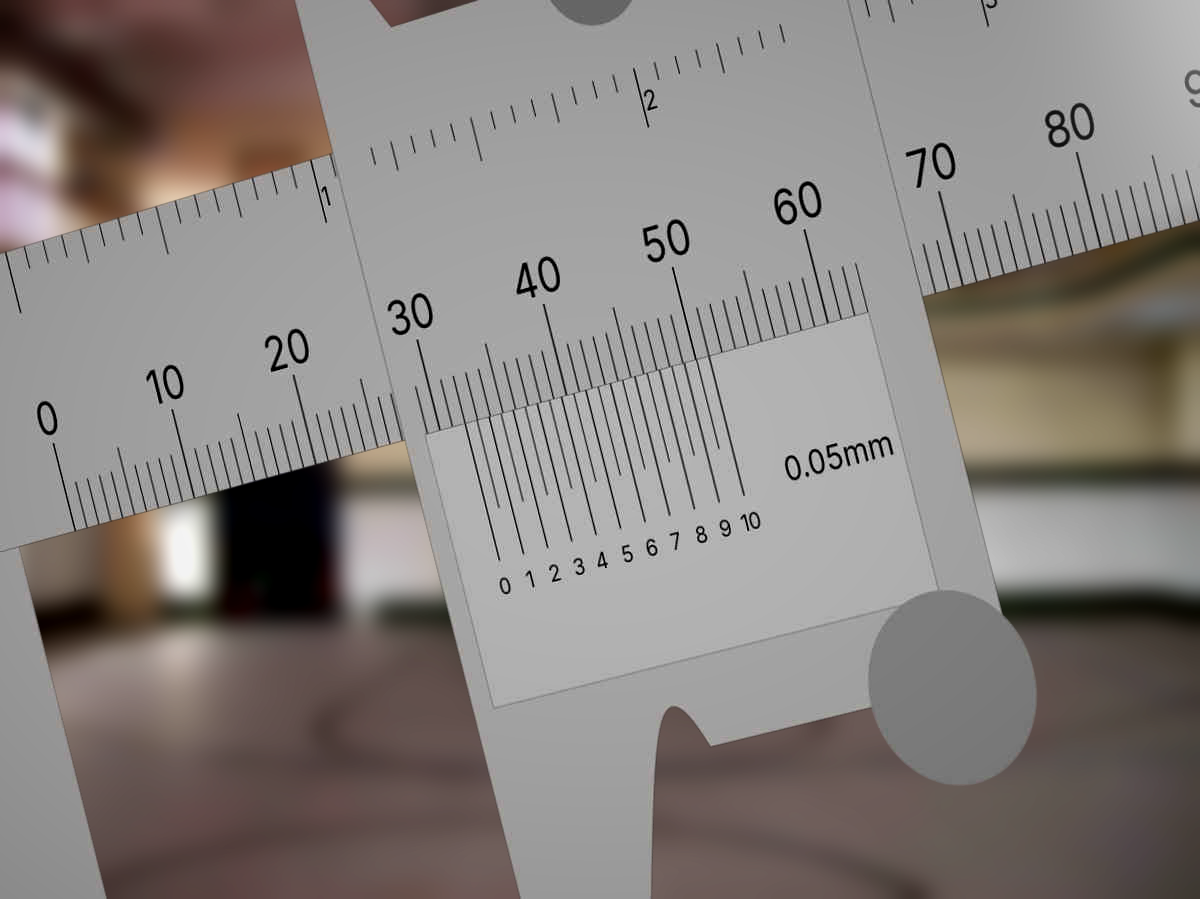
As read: value=32.0 unit=mm
